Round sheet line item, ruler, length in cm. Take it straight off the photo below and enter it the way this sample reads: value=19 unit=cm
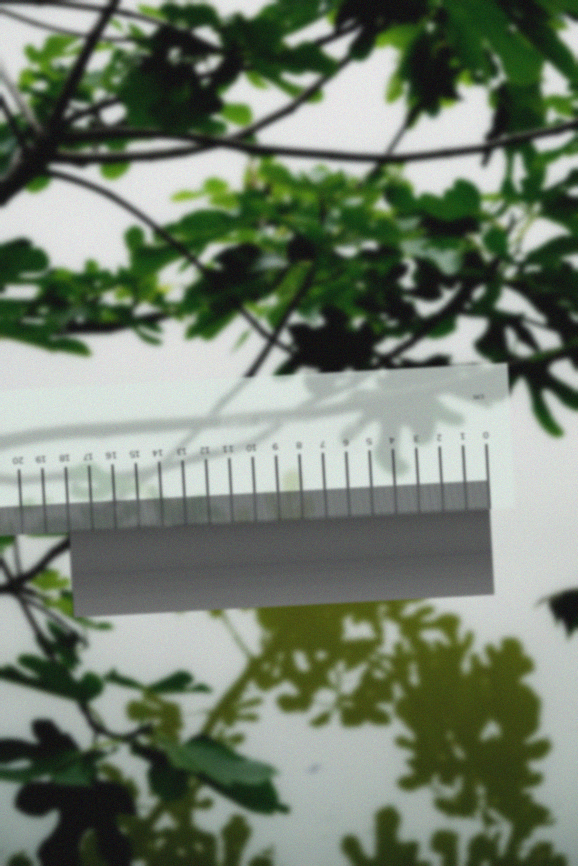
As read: value=18 unit=cm
